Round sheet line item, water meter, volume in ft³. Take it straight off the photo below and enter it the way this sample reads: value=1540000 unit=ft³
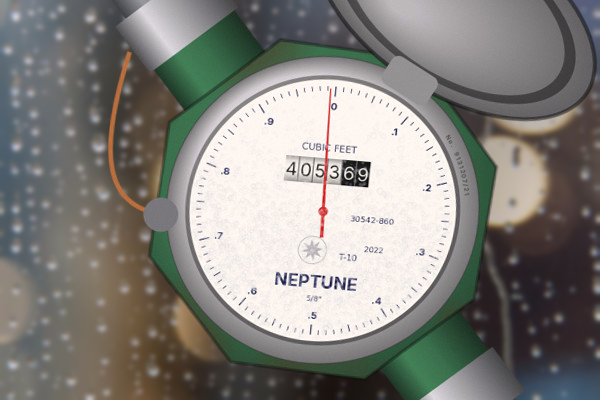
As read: value=405368.99 unit=ft³
